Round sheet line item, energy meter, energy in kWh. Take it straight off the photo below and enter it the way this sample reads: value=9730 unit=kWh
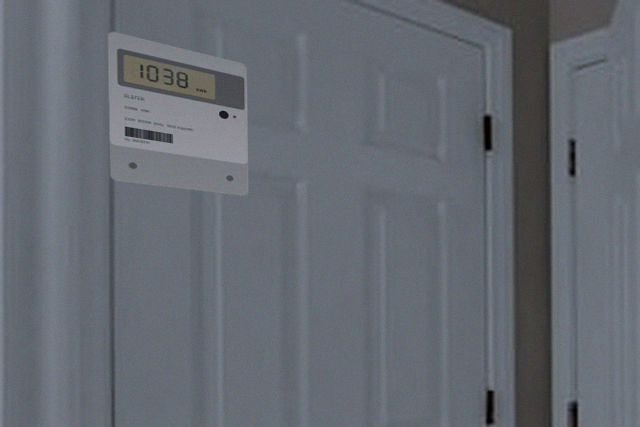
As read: value=1038 unit=kWh
